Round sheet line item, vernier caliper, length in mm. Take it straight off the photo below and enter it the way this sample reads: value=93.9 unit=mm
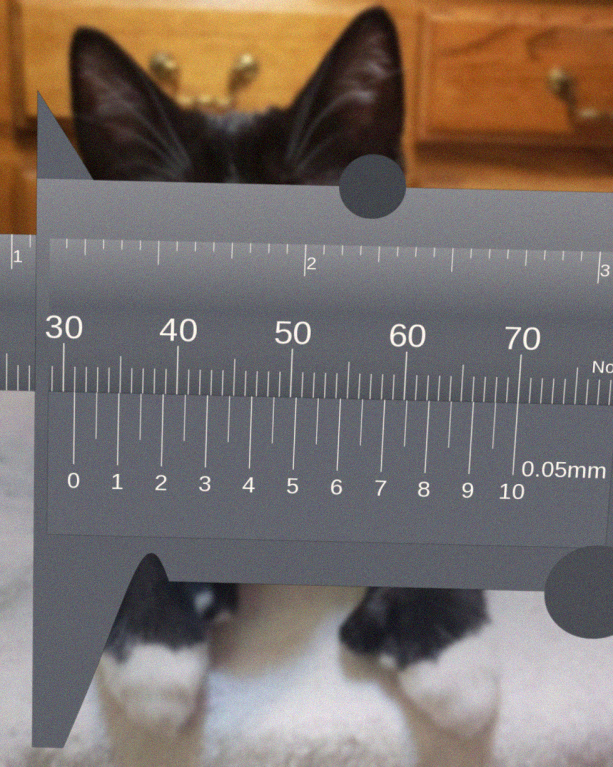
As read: value=31.0 unit=mm
